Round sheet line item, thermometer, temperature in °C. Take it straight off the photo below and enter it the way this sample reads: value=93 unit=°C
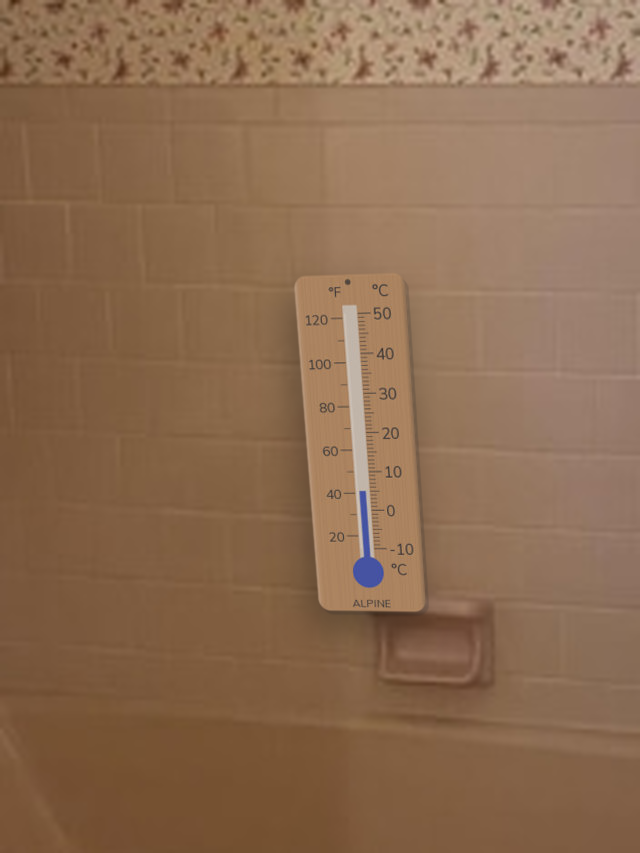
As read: value=5 unit=°C
